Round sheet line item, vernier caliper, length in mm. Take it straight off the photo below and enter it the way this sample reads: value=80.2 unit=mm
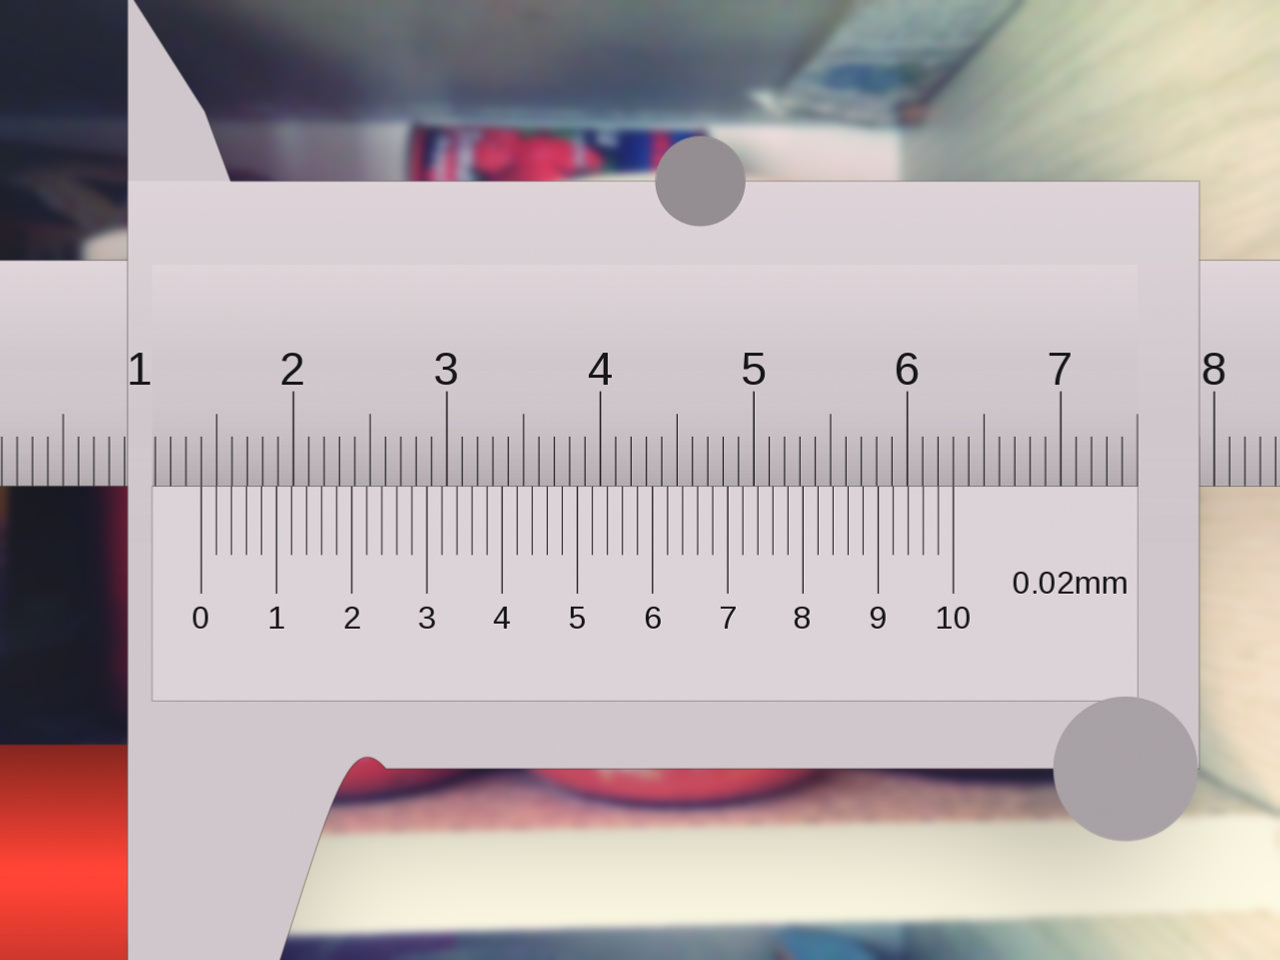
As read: value=14.0 unit=mm
